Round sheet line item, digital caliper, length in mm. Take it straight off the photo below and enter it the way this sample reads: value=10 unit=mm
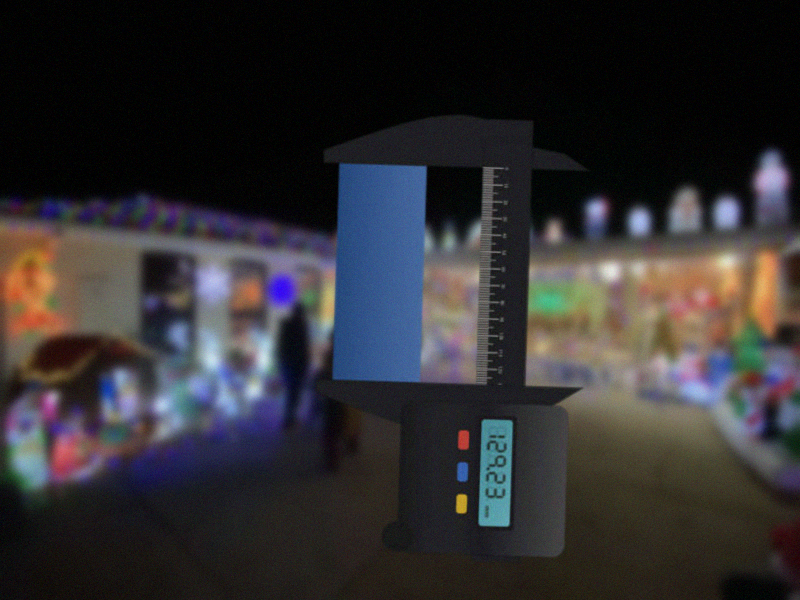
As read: value=129.23 unit=mm
